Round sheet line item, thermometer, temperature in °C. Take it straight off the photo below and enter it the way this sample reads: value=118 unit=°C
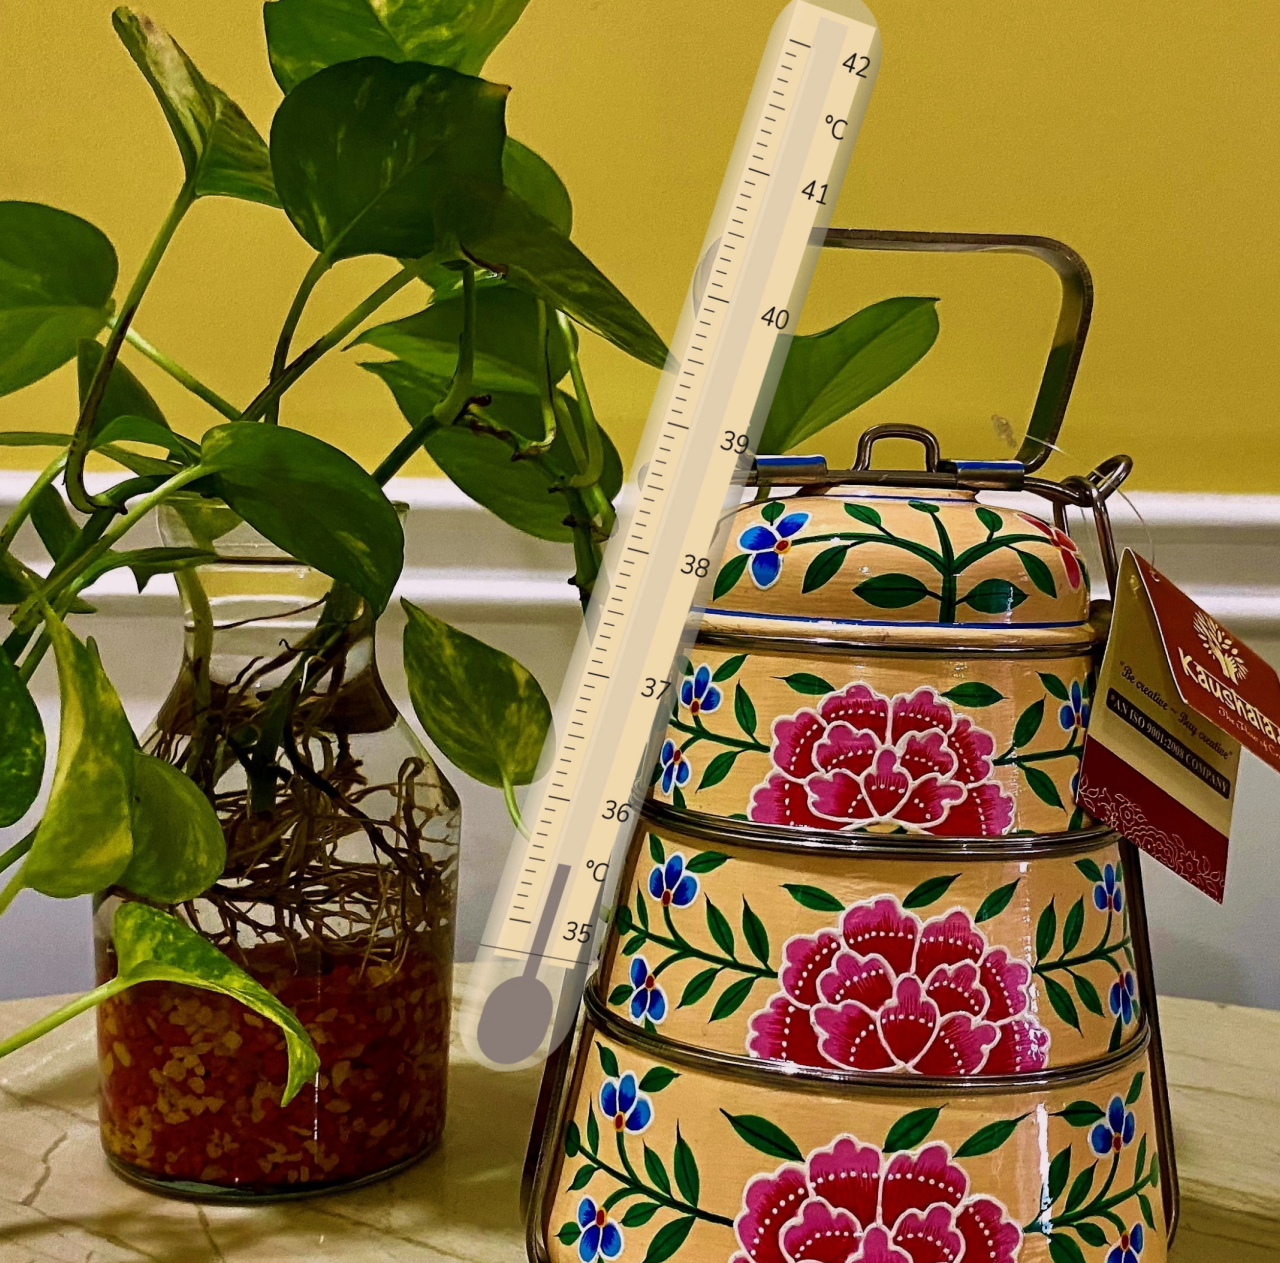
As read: value=35.5 unit=°C
